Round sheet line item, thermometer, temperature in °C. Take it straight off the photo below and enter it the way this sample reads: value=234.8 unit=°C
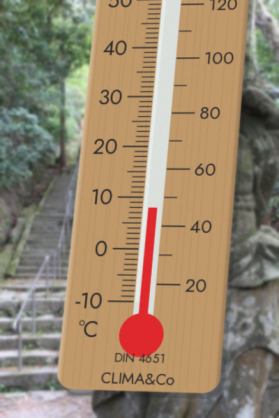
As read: value=8 unit=°C
